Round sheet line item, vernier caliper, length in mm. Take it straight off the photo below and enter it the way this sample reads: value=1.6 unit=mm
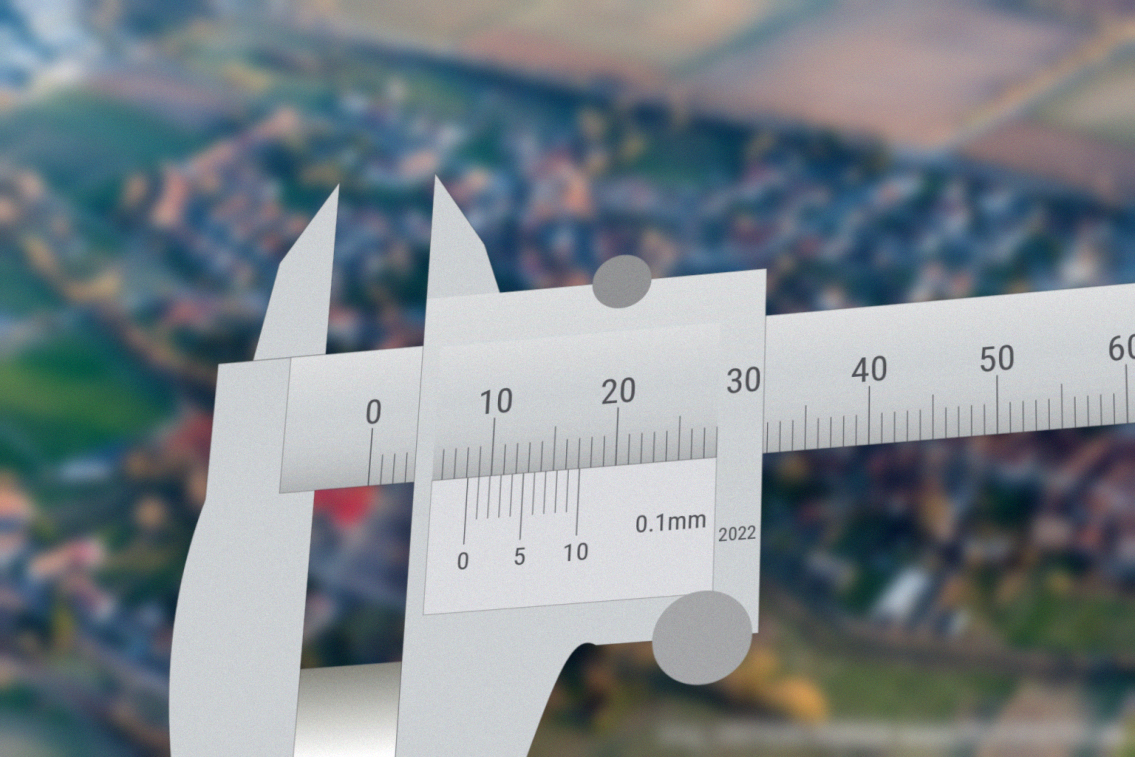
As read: value=8.1 unit=mm
